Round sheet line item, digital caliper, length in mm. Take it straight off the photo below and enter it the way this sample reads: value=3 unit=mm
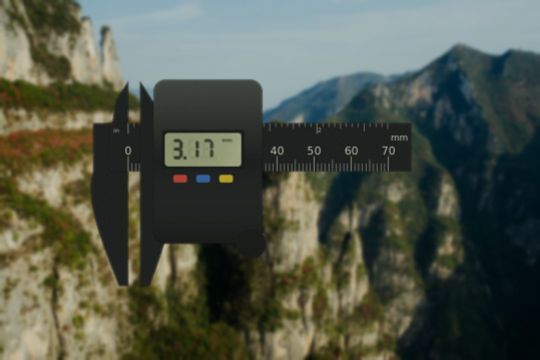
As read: value=3.17 unit=mm
